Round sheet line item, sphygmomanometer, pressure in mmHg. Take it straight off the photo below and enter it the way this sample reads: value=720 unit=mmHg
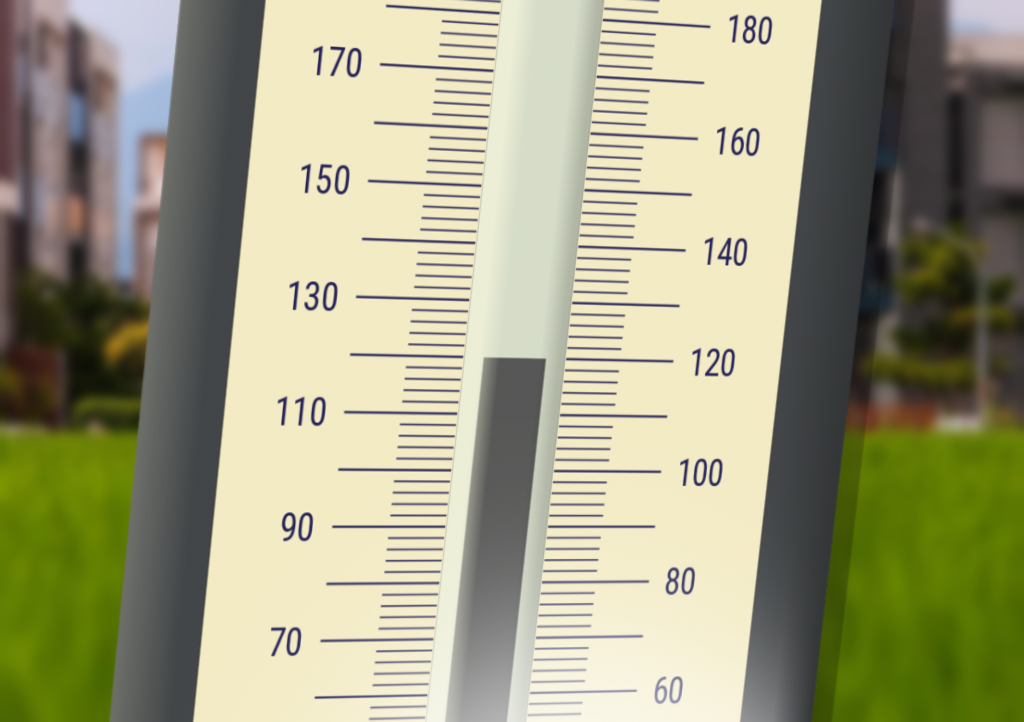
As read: value=120 unit=mmHg
